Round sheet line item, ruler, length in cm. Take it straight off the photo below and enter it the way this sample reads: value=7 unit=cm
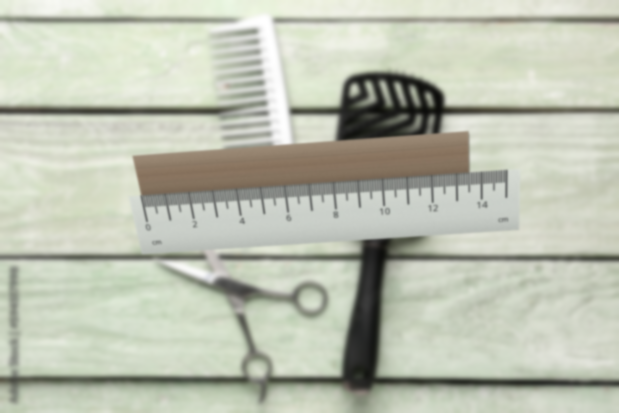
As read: value=13.5 unit=cm
